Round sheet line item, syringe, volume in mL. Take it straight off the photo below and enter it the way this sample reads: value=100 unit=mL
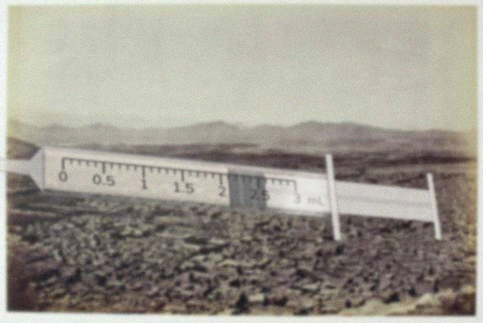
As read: value=2.1 unit=mL
